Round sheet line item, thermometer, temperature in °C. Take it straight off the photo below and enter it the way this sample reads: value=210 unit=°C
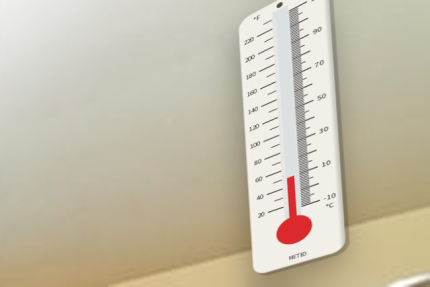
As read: value=10 unit=°C
